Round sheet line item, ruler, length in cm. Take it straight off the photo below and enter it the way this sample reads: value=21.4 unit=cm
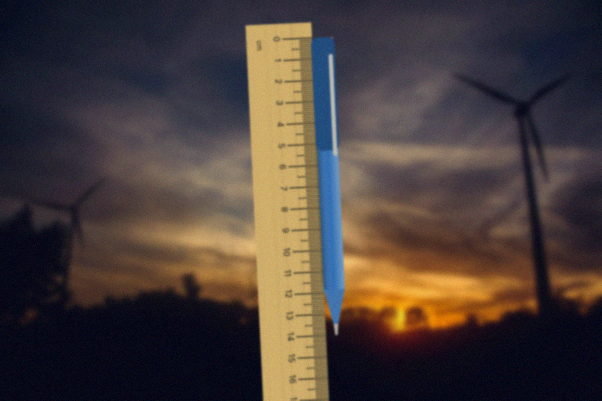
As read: value=14 unit=cm
